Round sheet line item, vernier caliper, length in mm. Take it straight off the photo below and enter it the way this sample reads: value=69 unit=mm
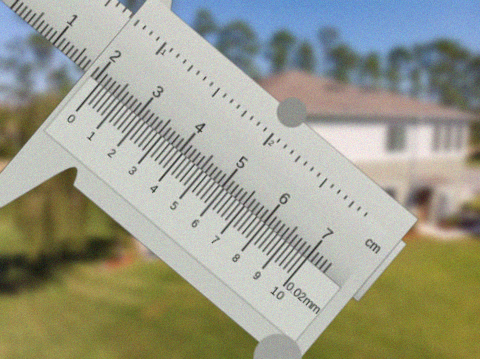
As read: value=21.0 unit=mm
